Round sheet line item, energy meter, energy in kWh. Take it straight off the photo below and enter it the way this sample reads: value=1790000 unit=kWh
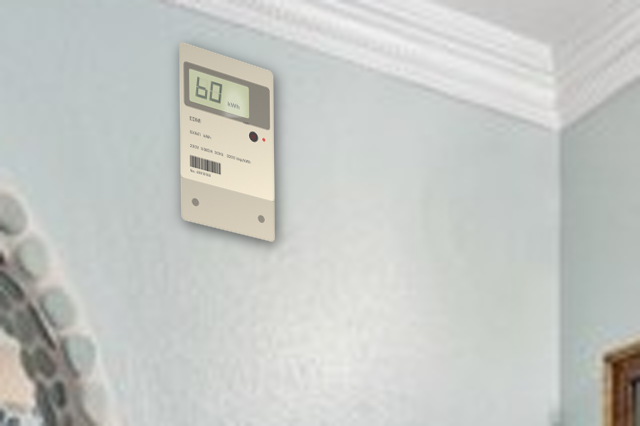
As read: value=60 unit=kWh
